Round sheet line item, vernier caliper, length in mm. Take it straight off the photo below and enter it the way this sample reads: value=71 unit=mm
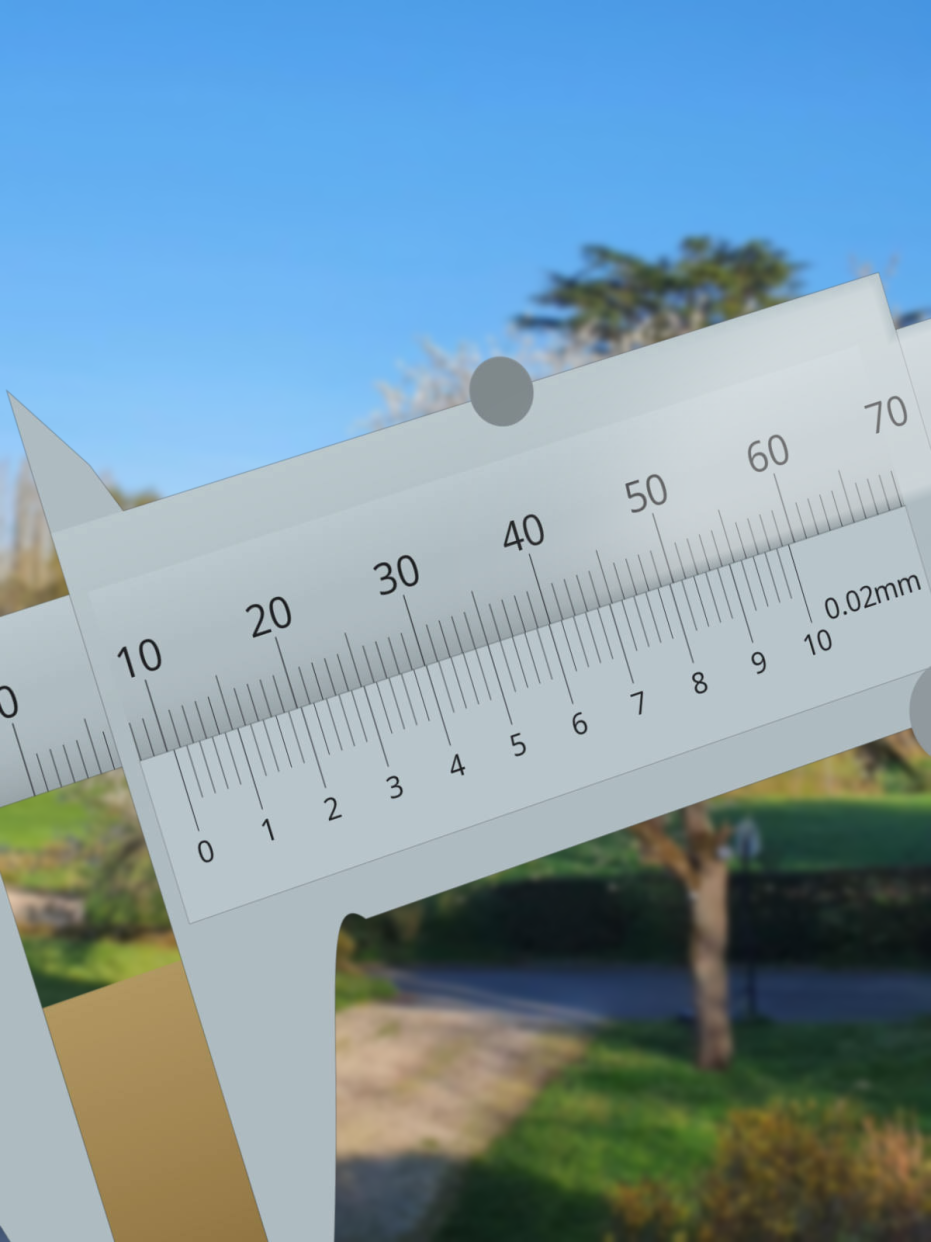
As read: value=10.5 unit=mm
